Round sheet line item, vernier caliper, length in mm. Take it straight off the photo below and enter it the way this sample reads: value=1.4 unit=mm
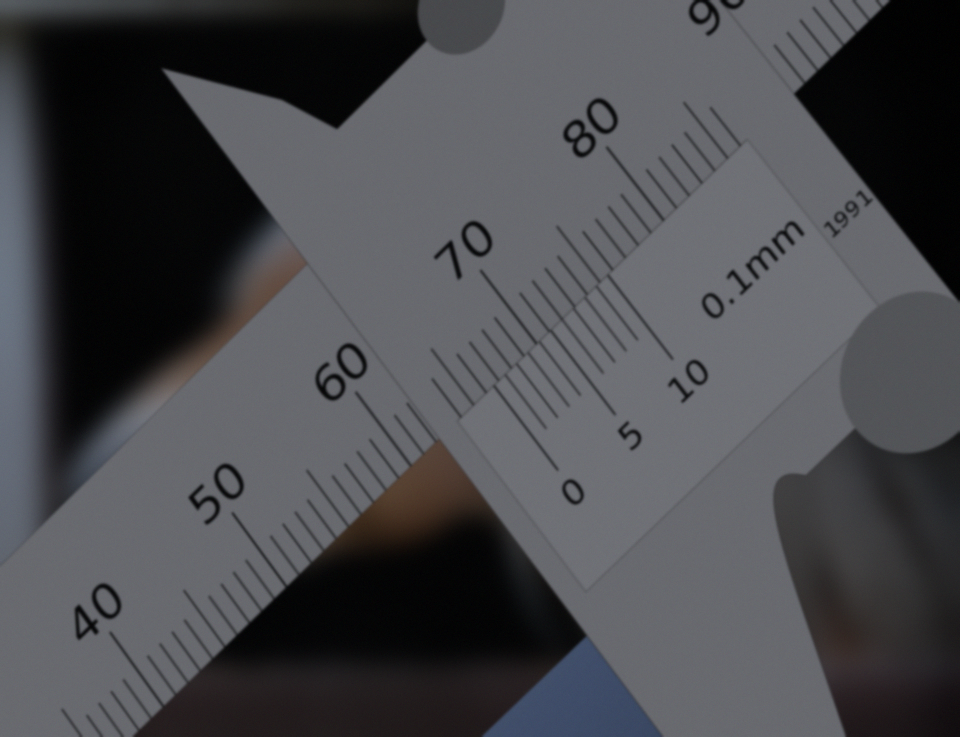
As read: value=66.6 unit=mm
